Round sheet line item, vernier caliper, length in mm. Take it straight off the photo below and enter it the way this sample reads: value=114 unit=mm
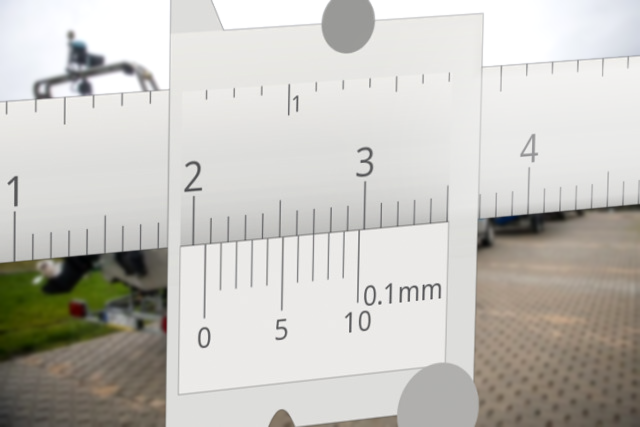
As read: value=20.7 unit=mm
